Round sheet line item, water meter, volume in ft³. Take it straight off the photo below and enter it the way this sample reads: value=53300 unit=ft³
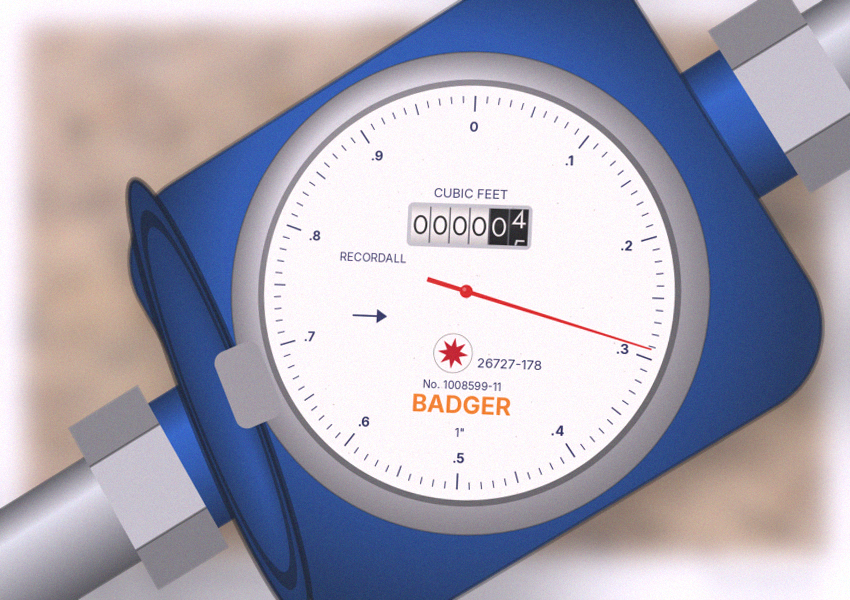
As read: value=4.29 unit=ft³
